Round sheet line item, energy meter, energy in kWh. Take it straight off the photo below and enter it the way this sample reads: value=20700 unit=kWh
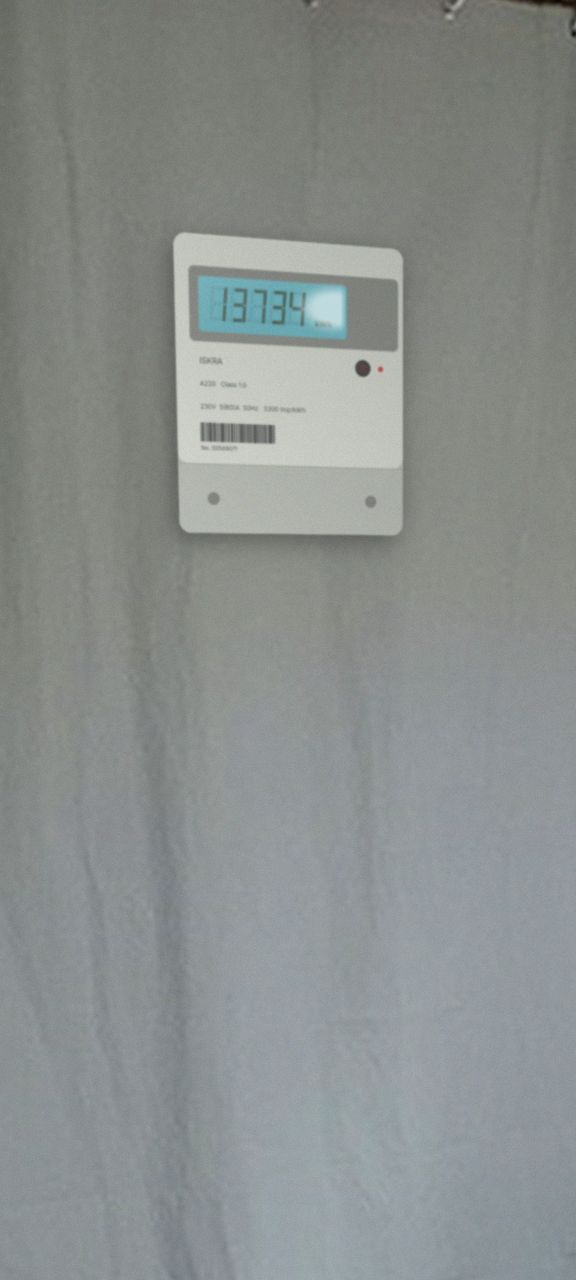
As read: value=13734 unit=kWh
